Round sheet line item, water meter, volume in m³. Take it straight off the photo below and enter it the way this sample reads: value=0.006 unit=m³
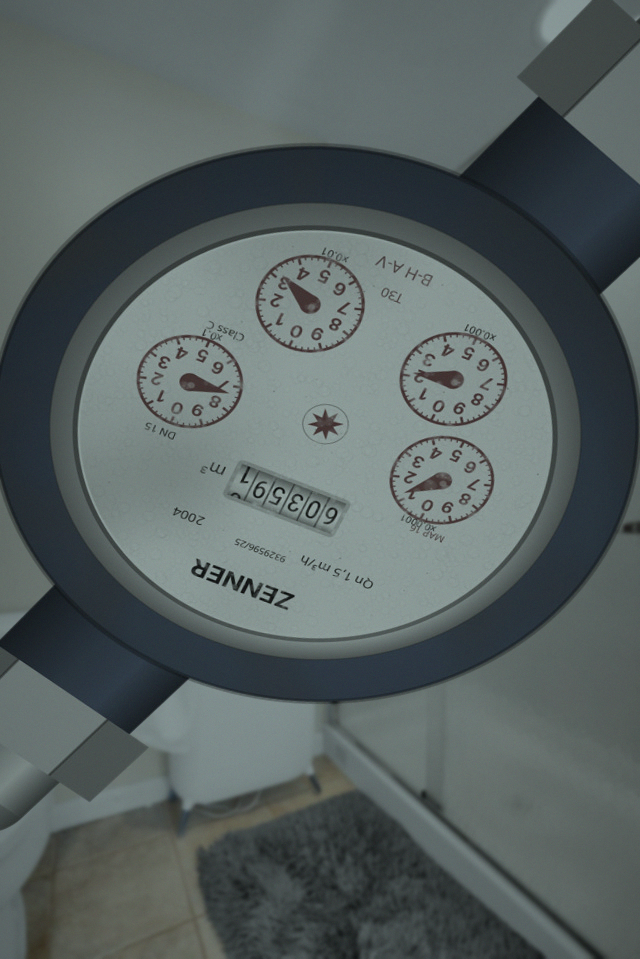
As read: value=603590.7321 unit=m³
